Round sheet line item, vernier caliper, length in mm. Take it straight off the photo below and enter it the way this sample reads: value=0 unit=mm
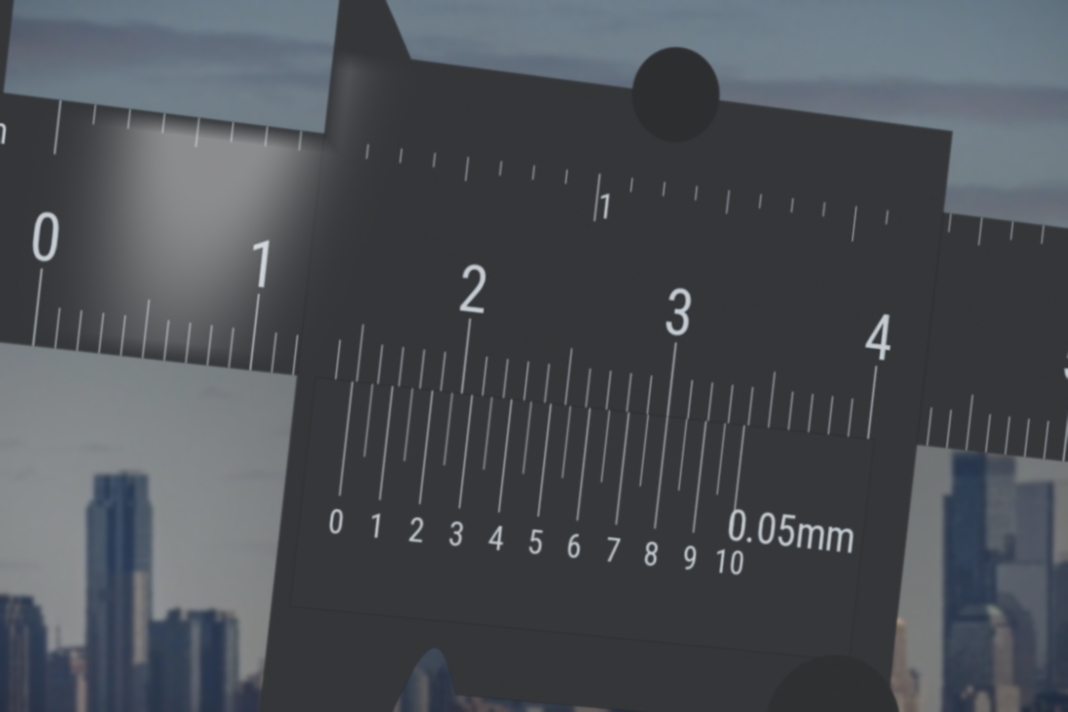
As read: value=14.8 unit=mm
